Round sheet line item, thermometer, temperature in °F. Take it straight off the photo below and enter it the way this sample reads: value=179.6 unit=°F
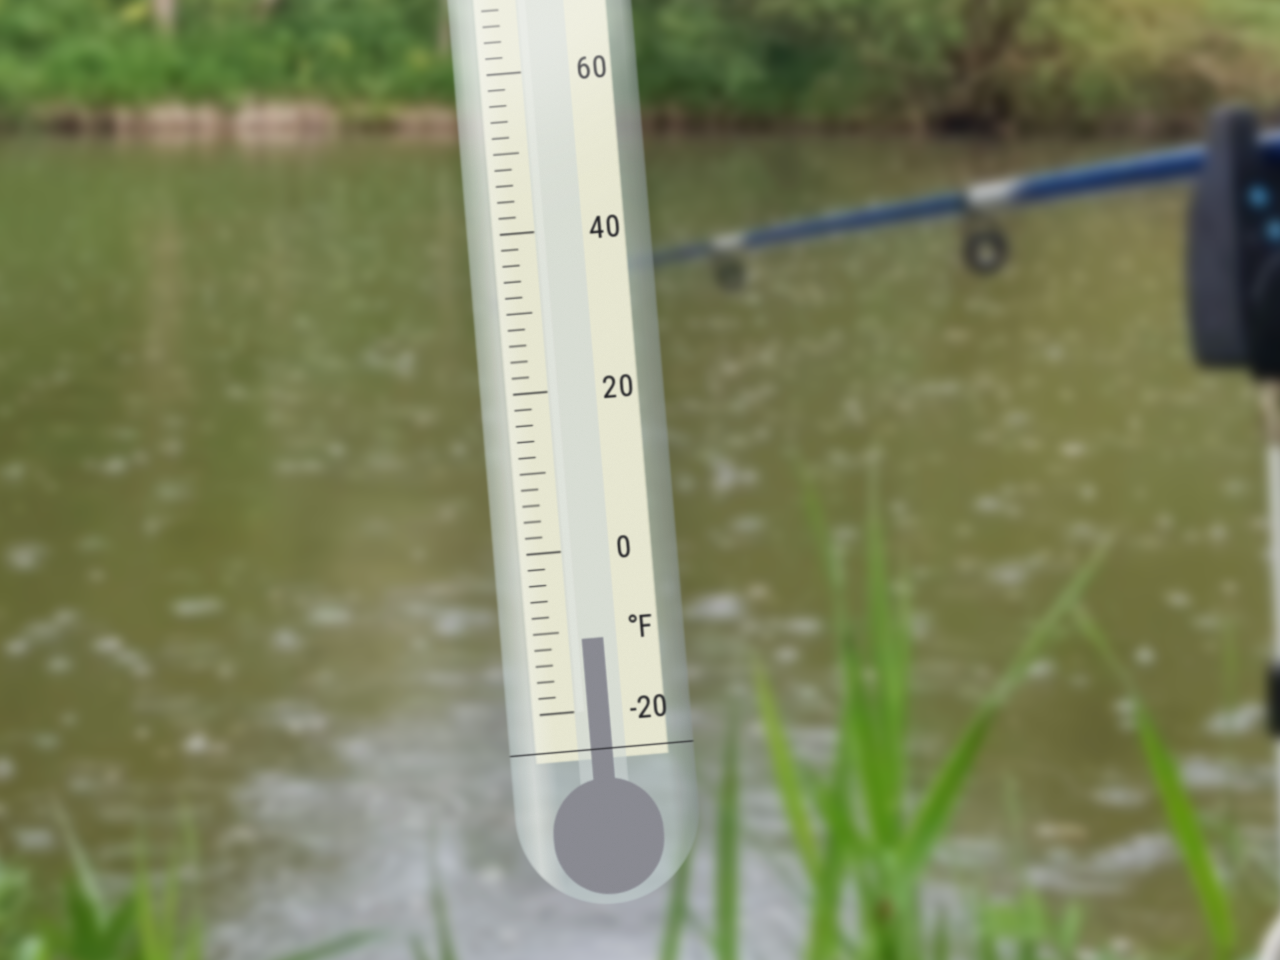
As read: value=-11 unit=°F
